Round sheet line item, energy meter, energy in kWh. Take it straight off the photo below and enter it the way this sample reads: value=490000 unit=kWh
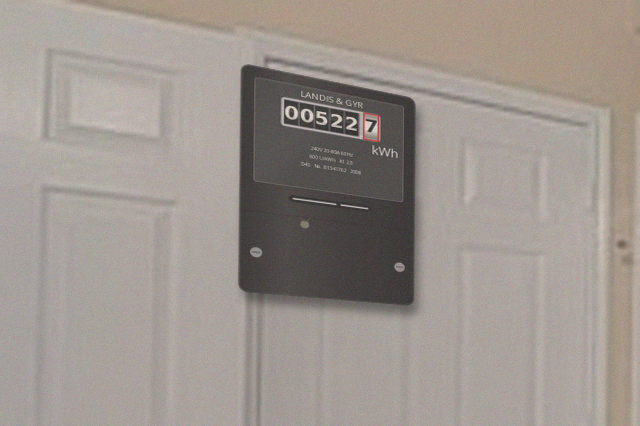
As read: value=522.7 unit=kWh
